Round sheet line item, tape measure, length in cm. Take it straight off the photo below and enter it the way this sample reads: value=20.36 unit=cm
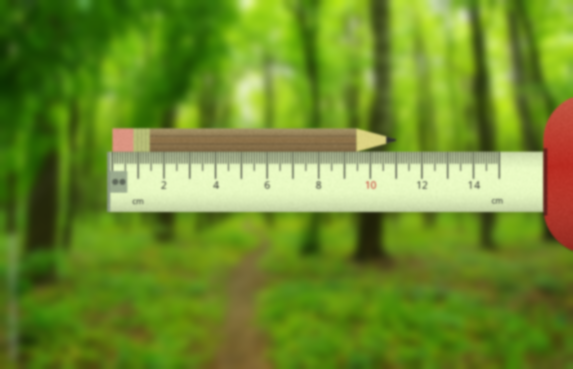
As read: value=11 unit=cm
